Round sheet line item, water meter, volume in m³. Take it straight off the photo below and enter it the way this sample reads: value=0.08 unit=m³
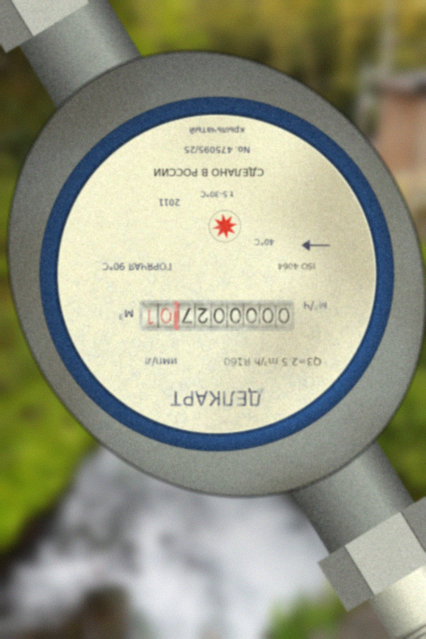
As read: value=27.01 unit=m³
